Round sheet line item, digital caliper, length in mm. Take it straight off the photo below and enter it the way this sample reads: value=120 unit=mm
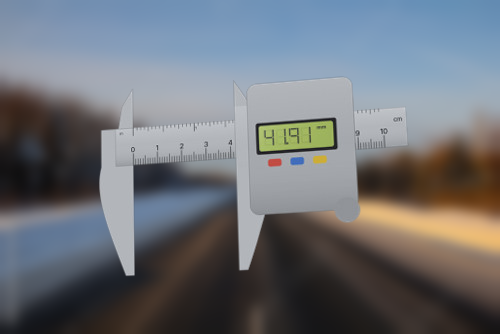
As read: value=41.91 unit=mm
